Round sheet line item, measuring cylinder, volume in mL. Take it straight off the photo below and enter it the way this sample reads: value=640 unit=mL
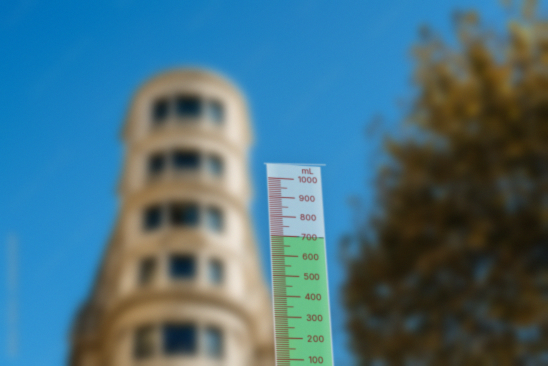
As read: value=700 unit=mL
